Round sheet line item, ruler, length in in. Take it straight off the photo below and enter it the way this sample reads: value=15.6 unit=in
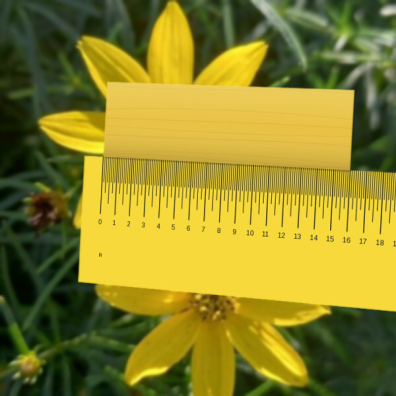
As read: value=16 unit=in
